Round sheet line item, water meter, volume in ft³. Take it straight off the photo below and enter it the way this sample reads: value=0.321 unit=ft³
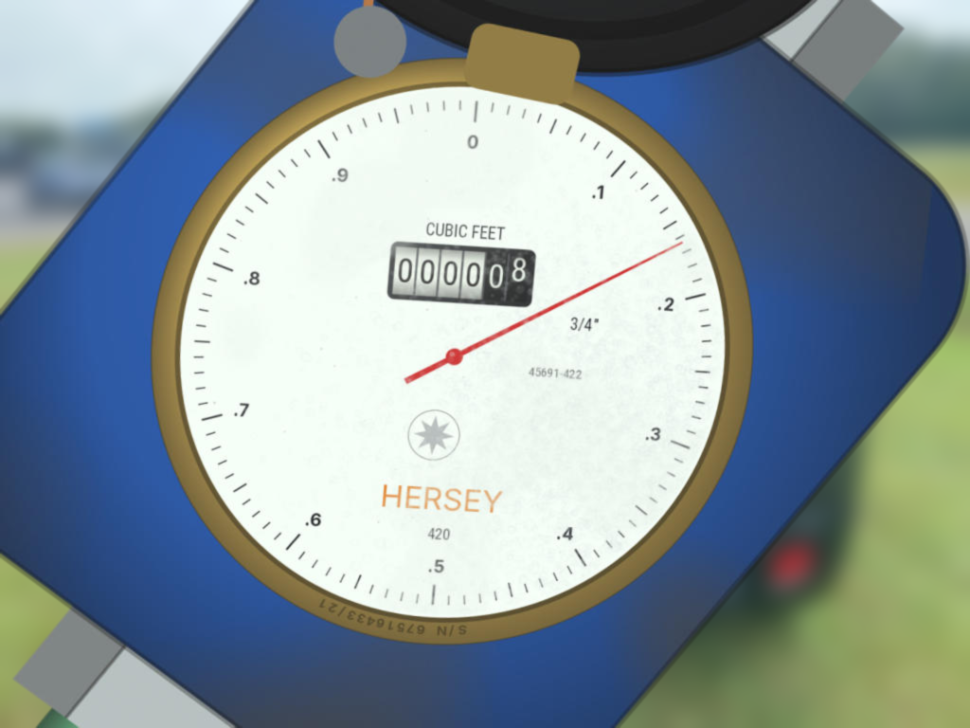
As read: value=8.16 unit=ft³
